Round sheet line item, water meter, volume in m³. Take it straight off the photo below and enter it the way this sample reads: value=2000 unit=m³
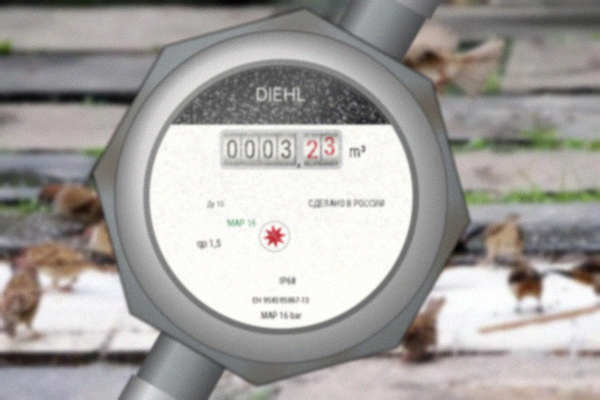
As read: value=3.23 unit=m³
